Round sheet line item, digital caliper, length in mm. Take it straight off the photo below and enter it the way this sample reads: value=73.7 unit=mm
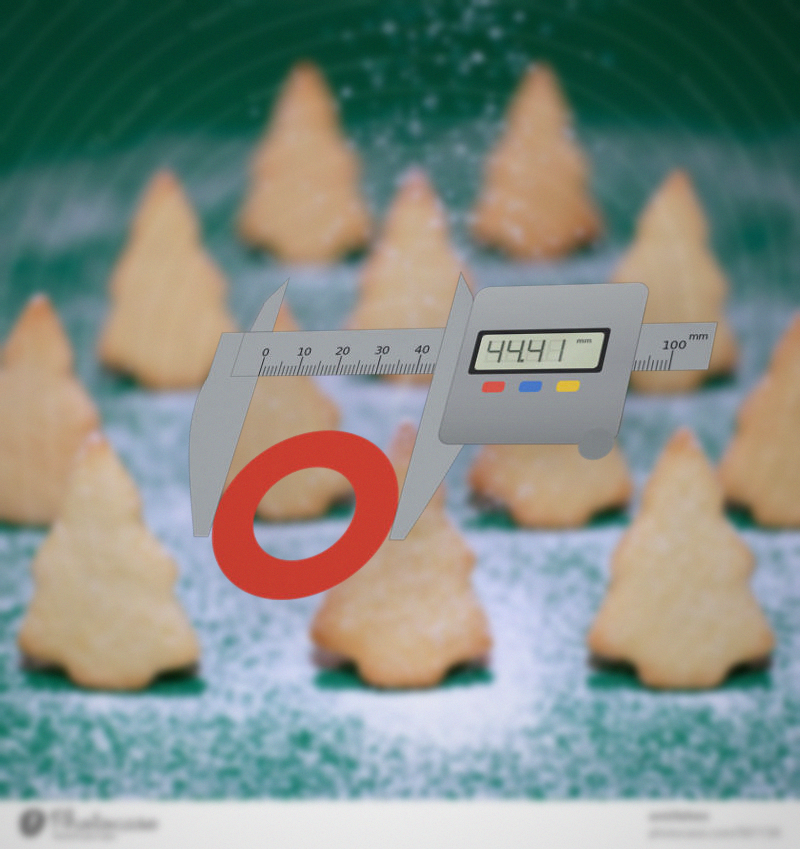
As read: value=44.41 unit=mm
